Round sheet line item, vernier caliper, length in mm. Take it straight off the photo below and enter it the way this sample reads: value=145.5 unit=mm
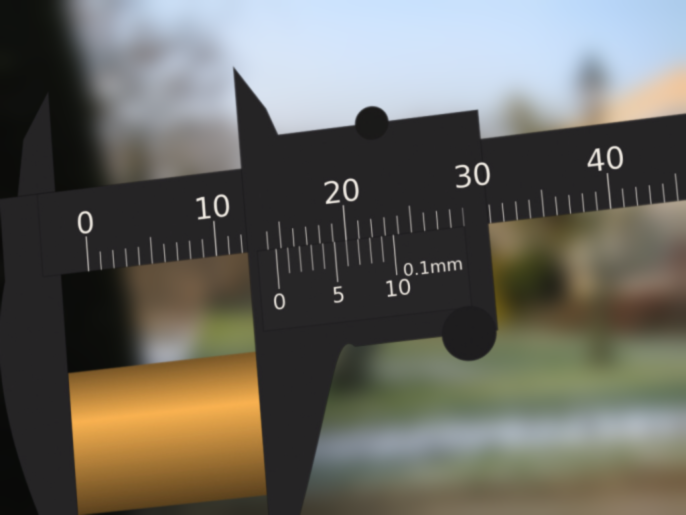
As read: value=14.6 unit=mm
